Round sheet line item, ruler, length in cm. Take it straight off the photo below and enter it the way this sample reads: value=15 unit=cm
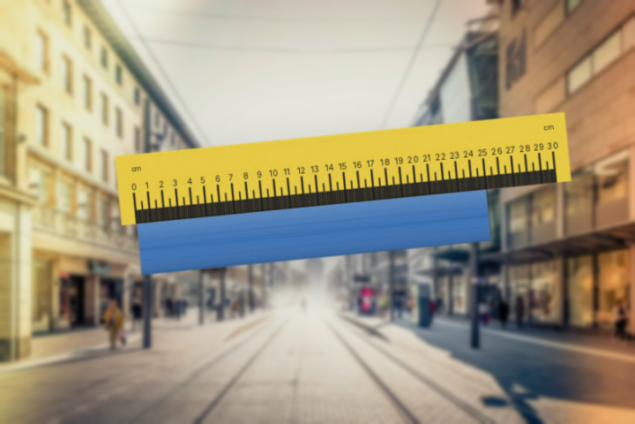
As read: value=25 unit=cm
